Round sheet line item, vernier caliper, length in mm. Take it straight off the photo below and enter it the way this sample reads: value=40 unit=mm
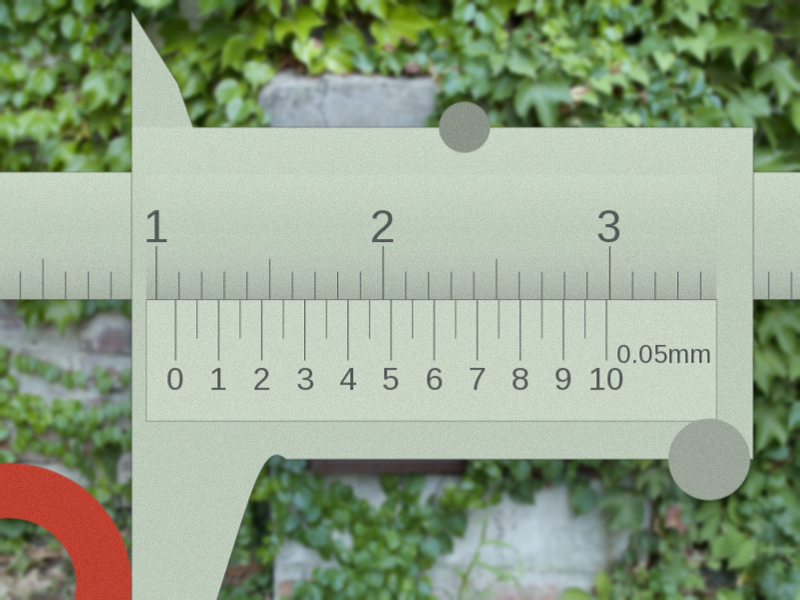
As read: value=10.85 unit=mm
